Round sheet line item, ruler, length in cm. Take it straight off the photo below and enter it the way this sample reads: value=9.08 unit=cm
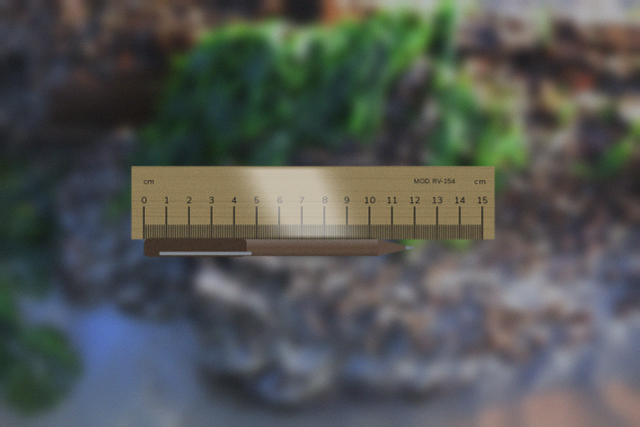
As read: value=12 unit=cm
